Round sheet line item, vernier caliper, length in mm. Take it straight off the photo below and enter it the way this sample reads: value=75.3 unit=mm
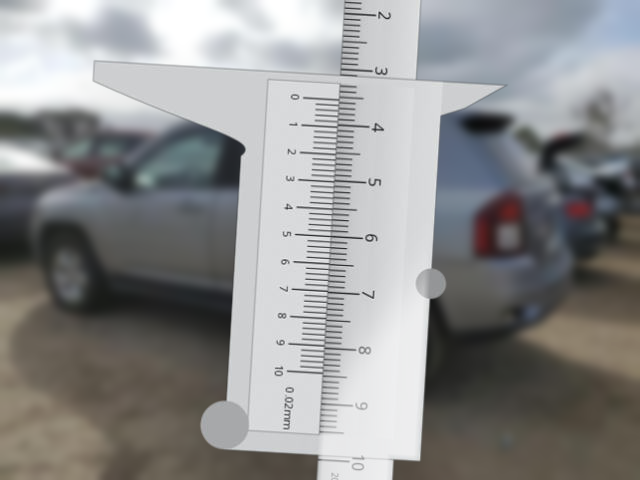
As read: value=35.5 unit=mm
